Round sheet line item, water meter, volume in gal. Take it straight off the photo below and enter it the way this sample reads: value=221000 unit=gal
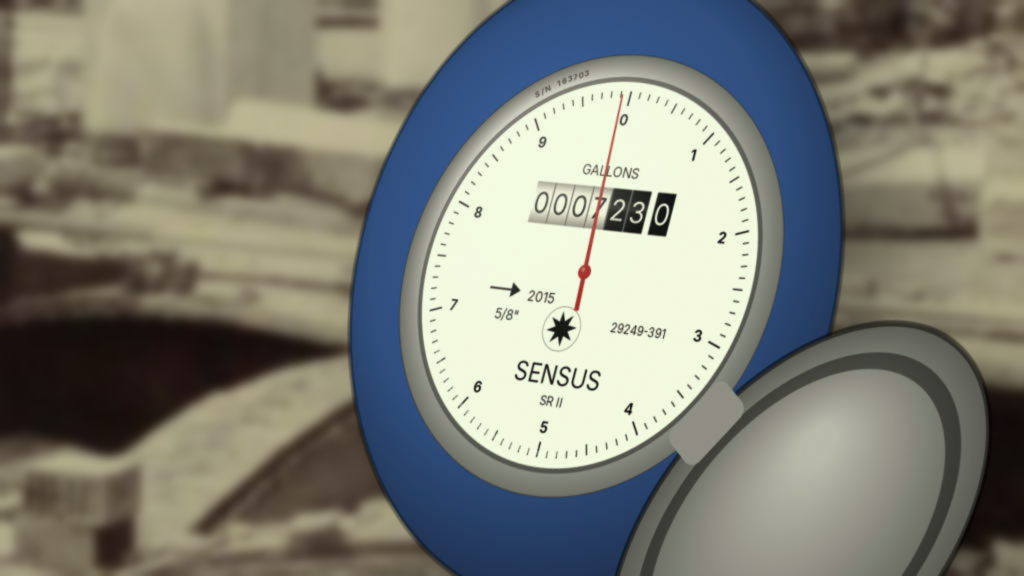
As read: value=7229.9 unit=gal
